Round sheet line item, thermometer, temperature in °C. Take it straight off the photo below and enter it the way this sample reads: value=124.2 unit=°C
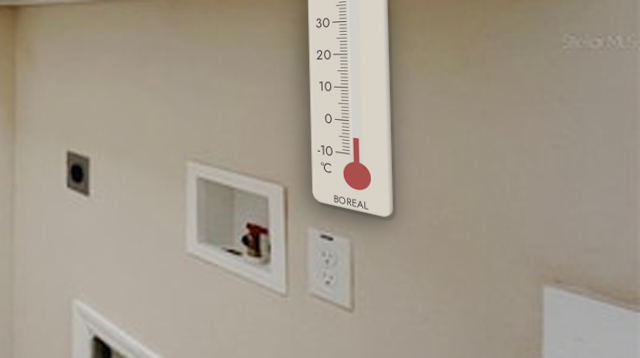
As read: value=-5 unit=°C
